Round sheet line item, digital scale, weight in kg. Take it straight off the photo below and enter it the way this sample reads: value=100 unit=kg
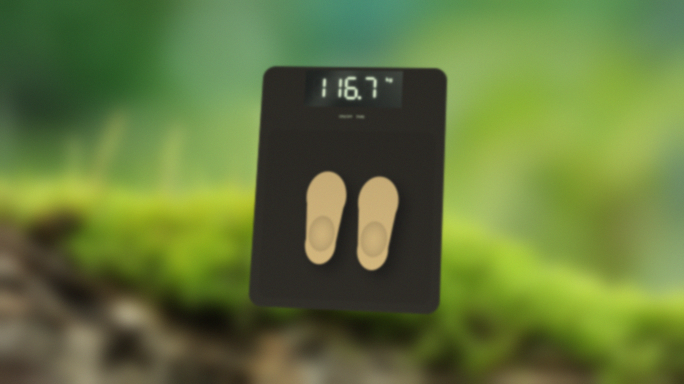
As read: value=116.7 unit=kg
